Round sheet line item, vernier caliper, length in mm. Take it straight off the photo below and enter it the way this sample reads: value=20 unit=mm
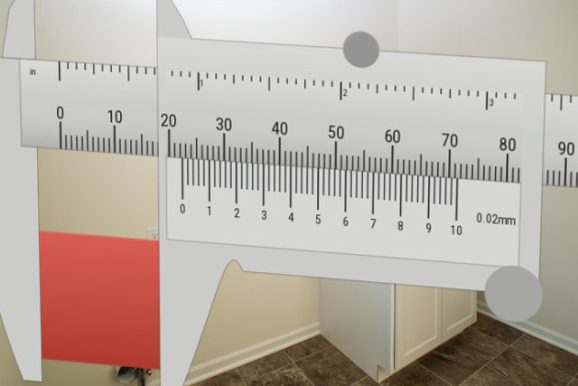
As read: value=22.4 unit=mm
